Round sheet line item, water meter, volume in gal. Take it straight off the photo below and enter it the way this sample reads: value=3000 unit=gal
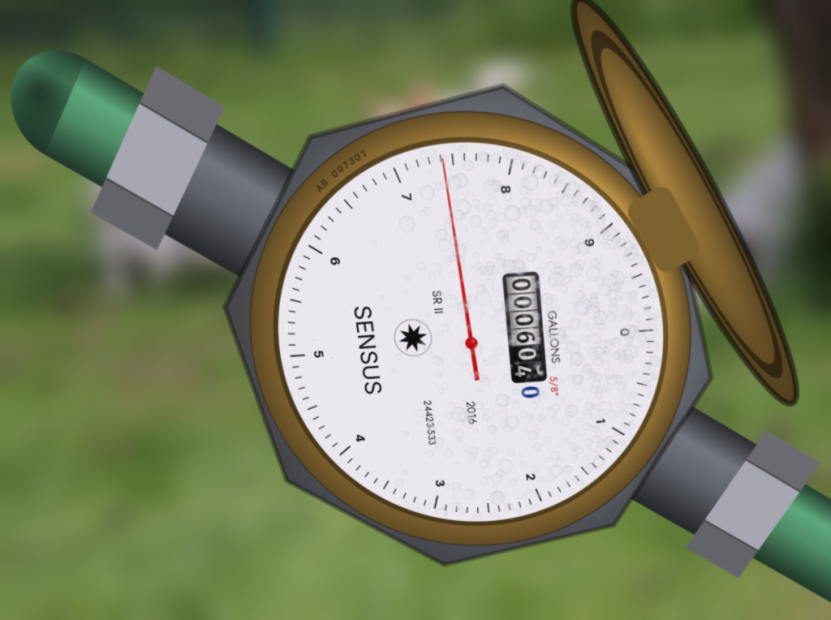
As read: value=6037.4 unit=gal
